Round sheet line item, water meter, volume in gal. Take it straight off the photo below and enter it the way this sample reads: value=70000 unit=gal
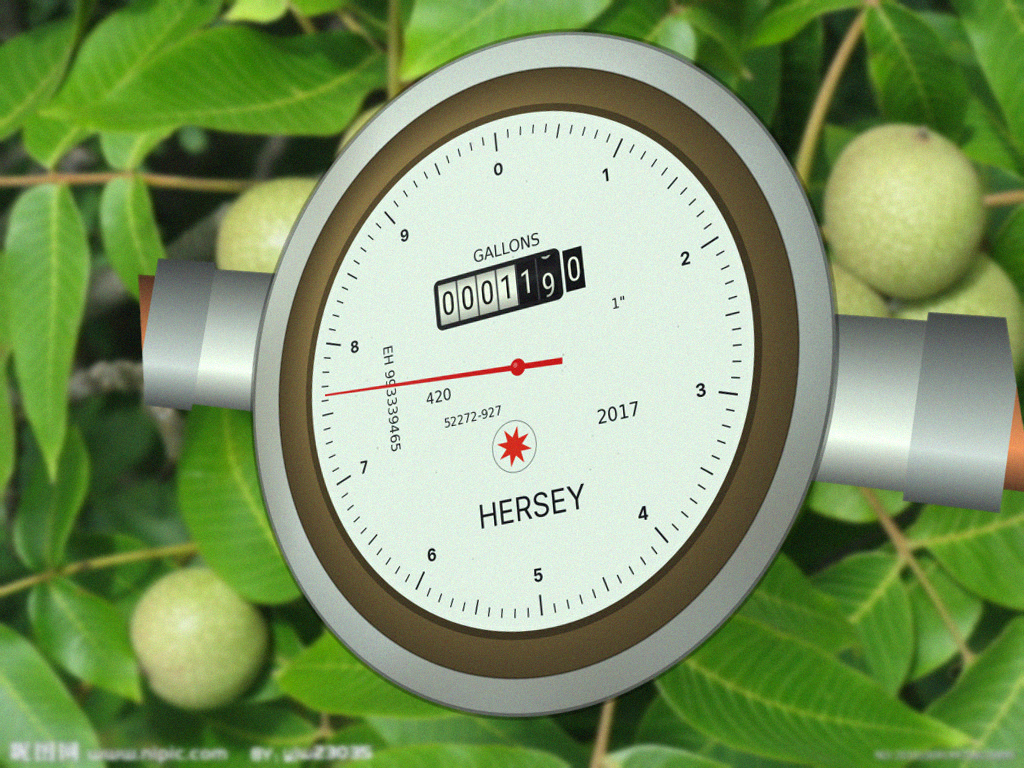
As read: value=1187.6 unit=gal
